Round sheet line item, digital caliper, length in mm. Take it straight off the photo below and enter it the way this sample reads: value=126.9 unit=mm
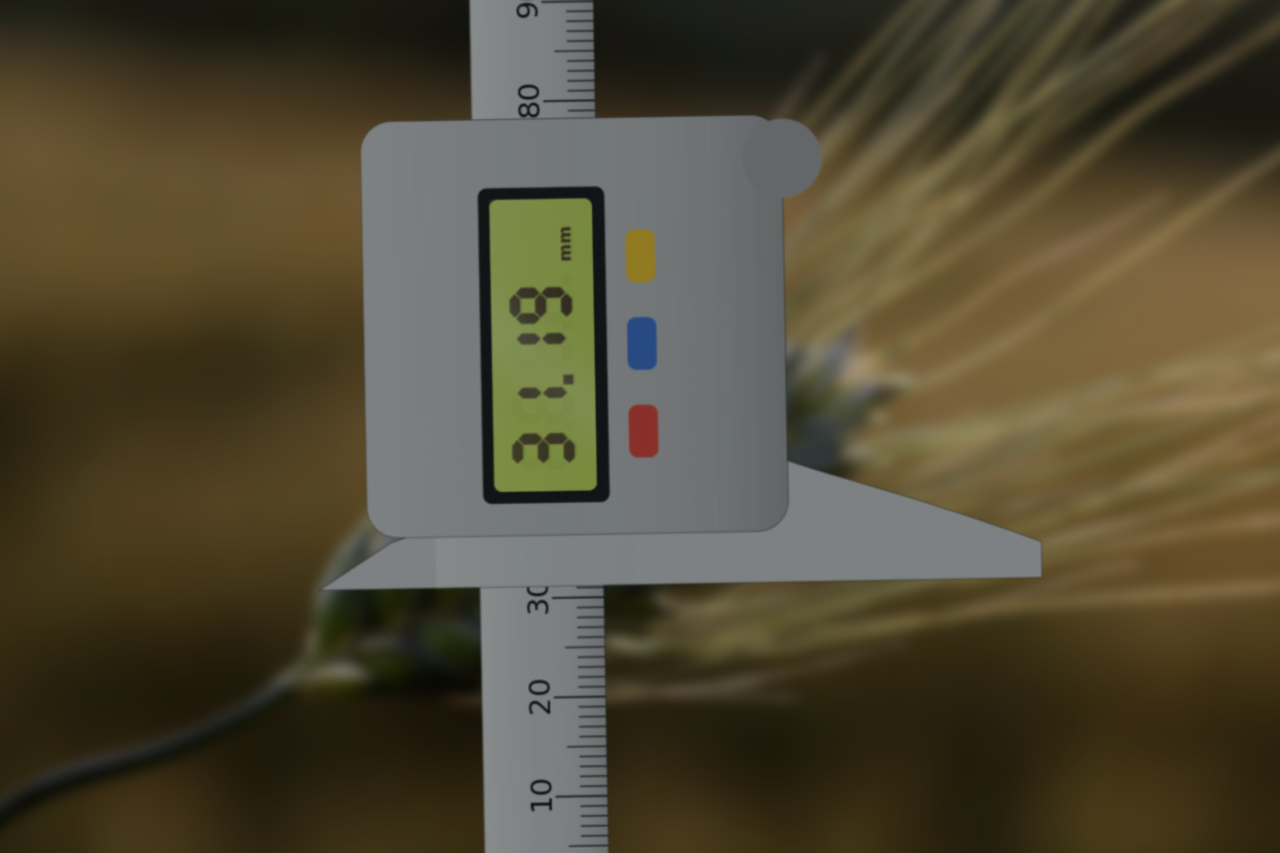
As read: value=31.19 unit=mm
